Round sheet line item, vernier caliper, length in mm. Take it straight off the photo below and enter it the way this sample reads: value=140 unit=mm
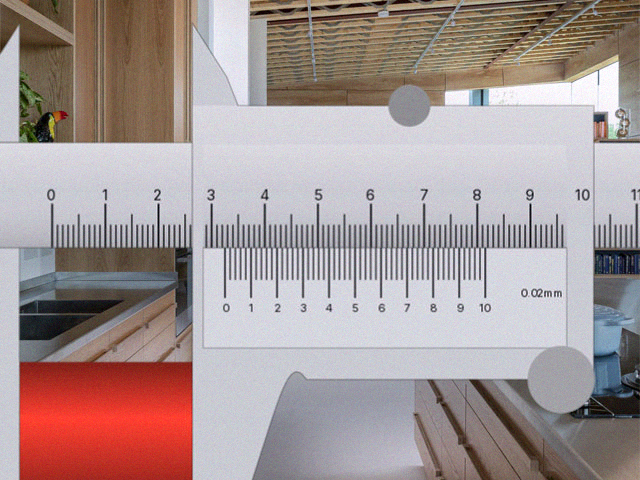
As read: value=32.5 unit=mm
